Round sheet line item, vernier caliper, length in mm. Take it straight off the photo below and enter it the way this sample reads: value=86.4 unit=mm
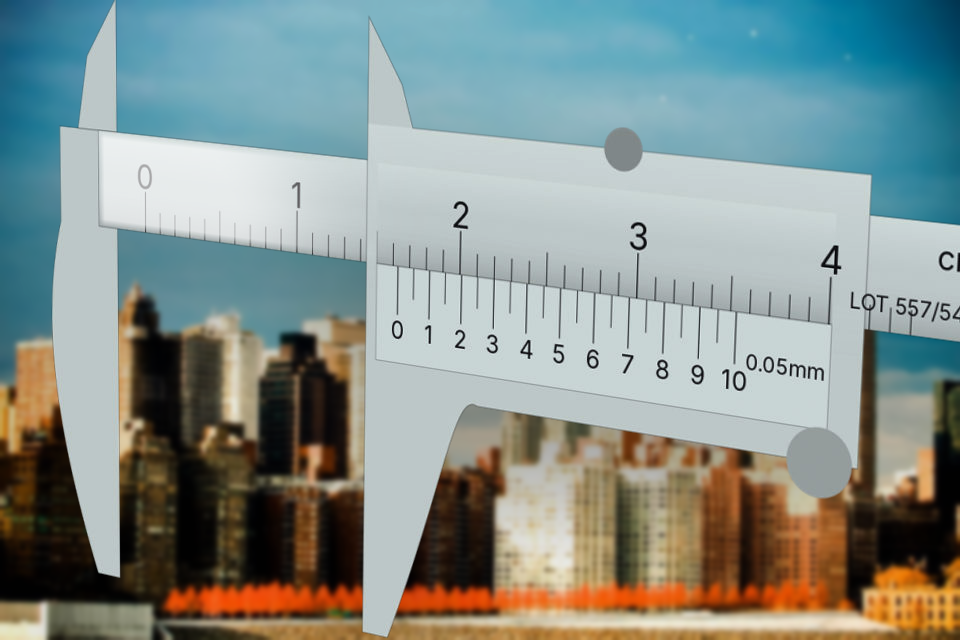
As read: value=16.3 unit=mm
